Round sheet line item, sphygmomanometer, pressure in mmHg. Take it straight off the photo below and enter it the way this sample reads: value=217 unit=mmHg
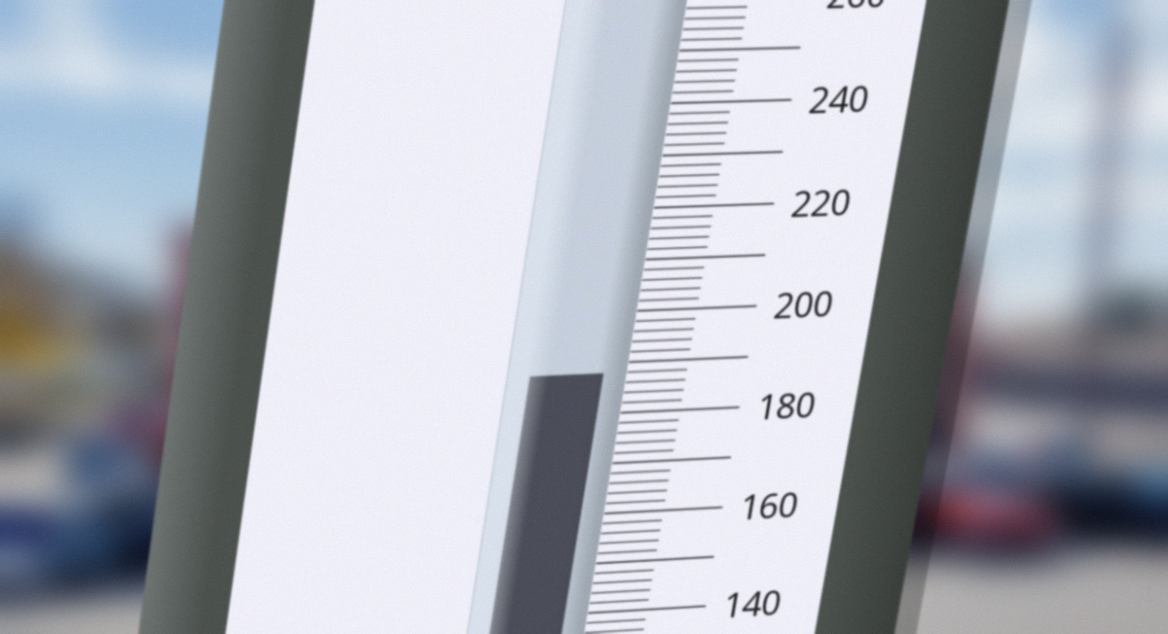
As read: value=188 unit=mmHg
